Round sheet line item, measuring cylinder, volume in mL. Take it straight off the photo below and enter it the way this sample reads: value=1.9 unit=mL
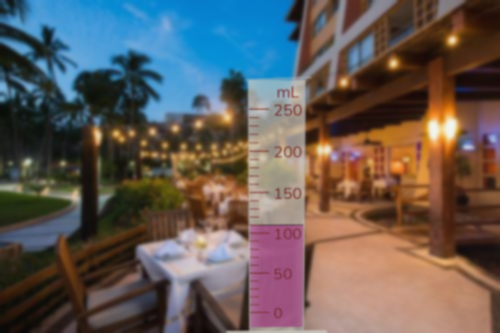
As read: value=110 unit=mL
